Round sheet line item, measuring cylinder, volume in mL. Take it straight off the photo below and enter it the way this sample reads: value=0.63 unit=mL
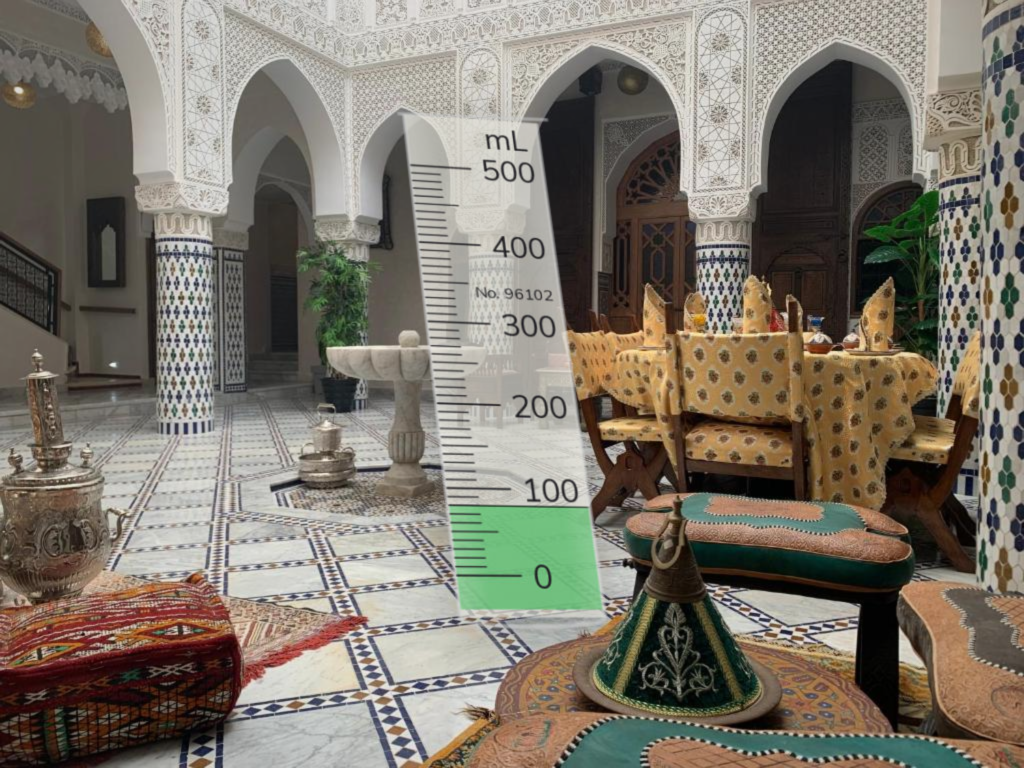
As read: value=80 unit=mL
